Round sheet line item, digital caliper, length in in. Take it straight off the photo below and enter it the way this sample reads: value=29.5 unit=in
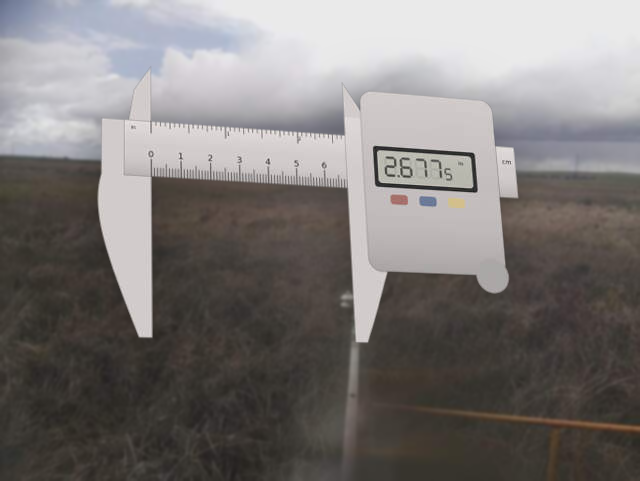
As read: value=2.6775 unit=in
